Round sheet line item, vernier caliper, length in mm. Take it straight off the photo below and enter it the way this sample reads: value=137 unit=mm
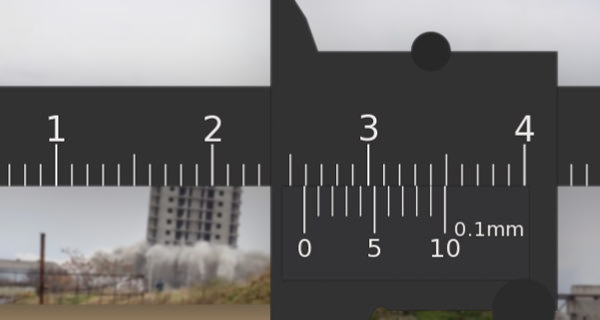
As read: value=25.9 unit=mm
